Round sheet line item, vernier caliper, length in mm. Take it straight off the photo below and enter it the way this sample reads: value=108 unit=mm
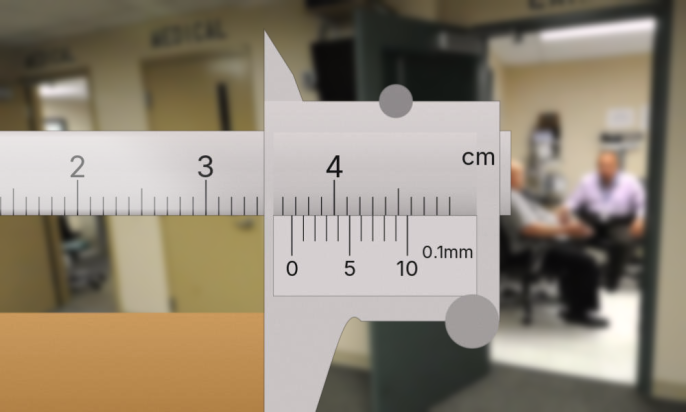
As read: value=36.7 unit=mm
